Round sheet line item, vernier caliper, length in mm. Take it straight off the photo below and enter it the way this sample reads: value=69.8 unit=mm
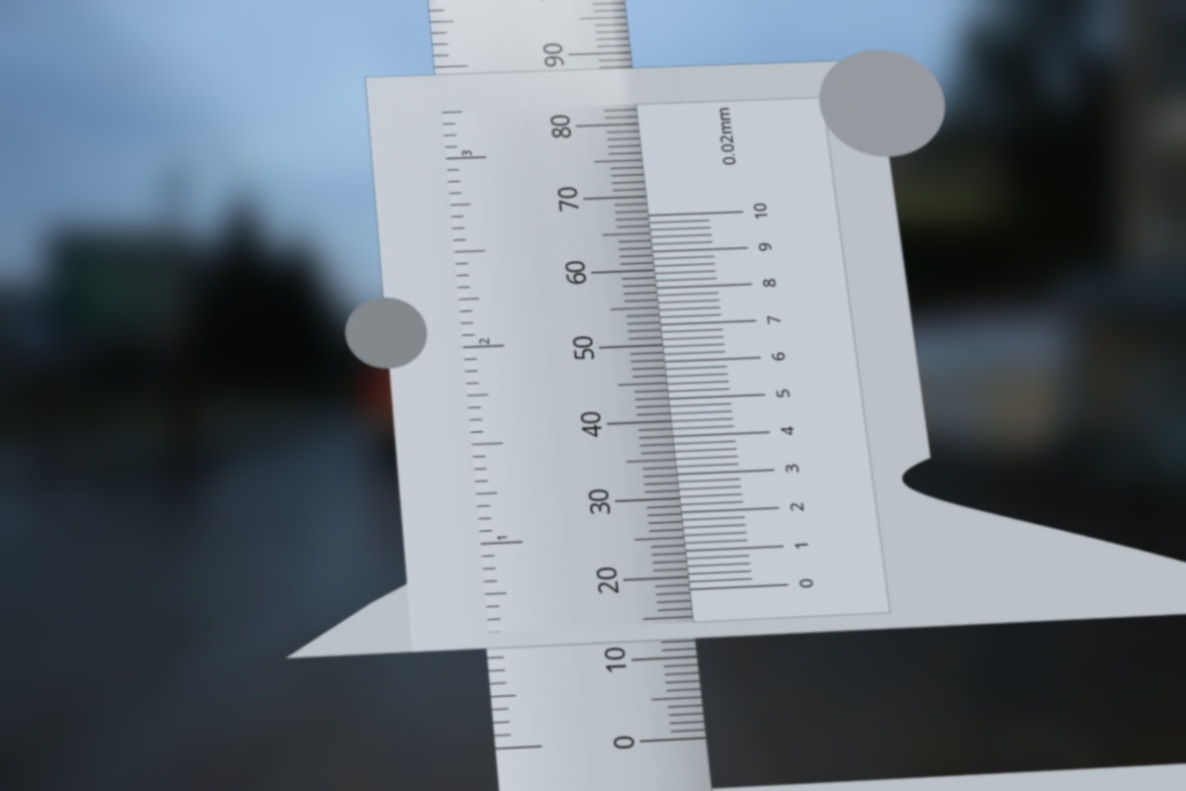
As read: value=18.4 unit=mm
